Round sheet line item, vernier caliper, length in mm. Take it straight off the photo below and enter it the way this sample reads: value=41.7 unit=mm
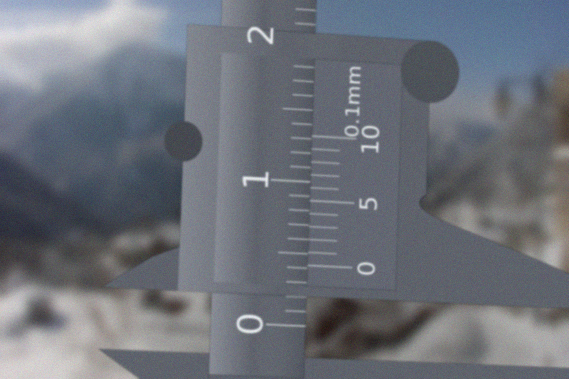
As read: value=4.2 unit=mm
